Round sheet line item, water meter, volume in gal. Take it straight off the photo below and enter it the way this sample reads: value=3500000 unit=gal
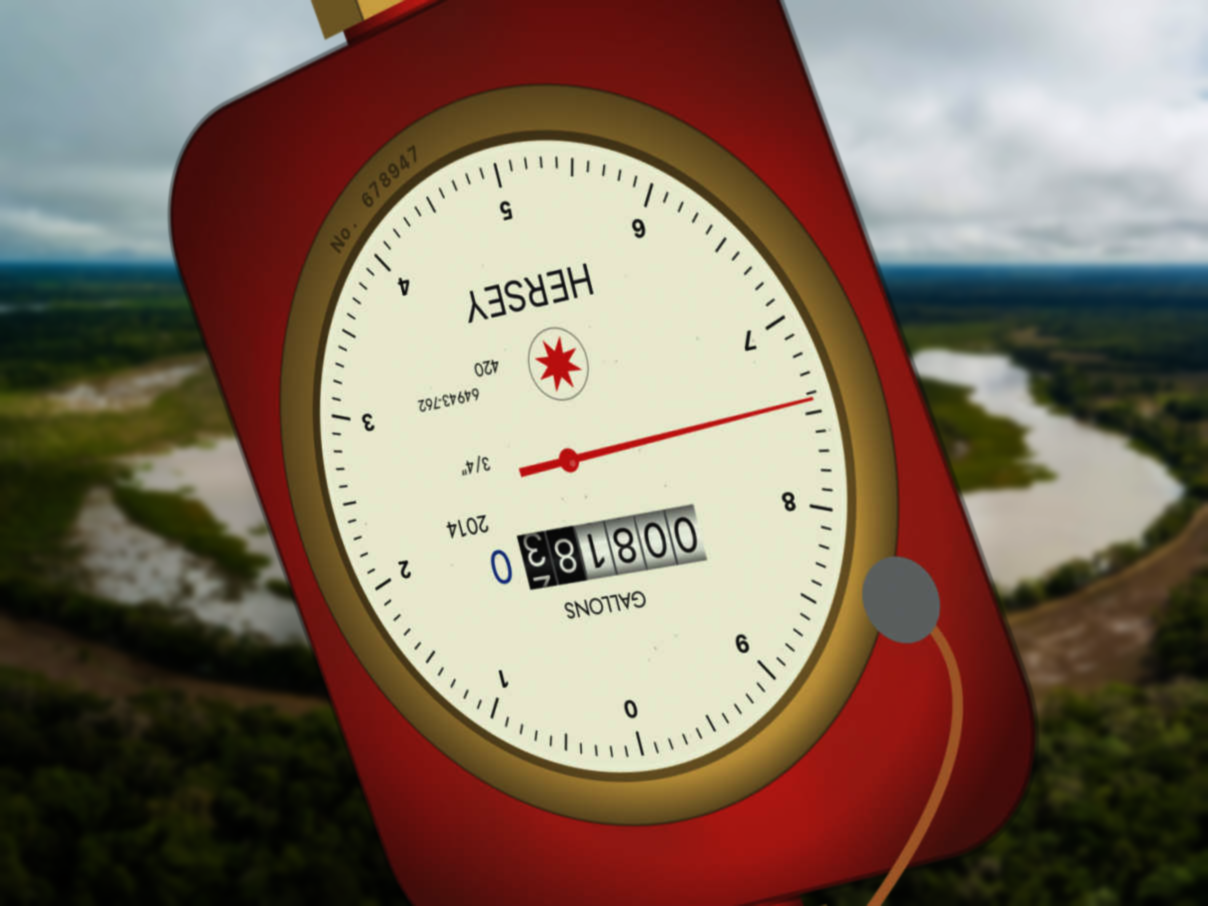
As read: value=81827.4 unit=gal
